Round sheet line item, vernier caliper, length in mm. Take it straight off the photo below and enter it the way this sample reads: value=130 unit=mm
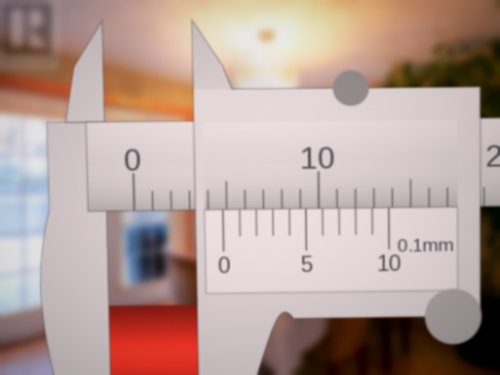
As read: value=4.8 unit=mm
